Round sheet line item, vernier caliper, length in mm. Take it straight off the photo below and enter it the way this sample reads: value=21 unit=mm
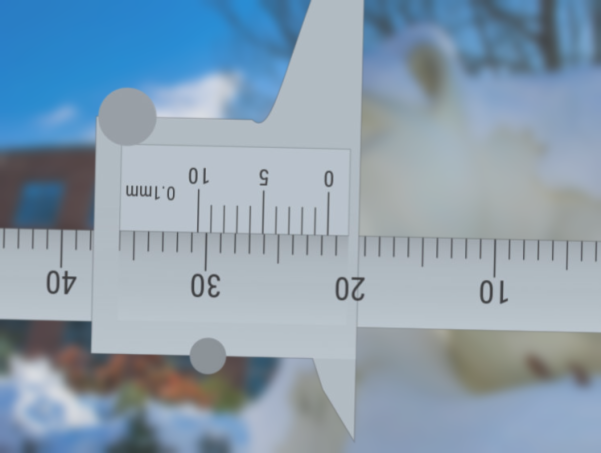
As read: value=21.6 unit=mm
